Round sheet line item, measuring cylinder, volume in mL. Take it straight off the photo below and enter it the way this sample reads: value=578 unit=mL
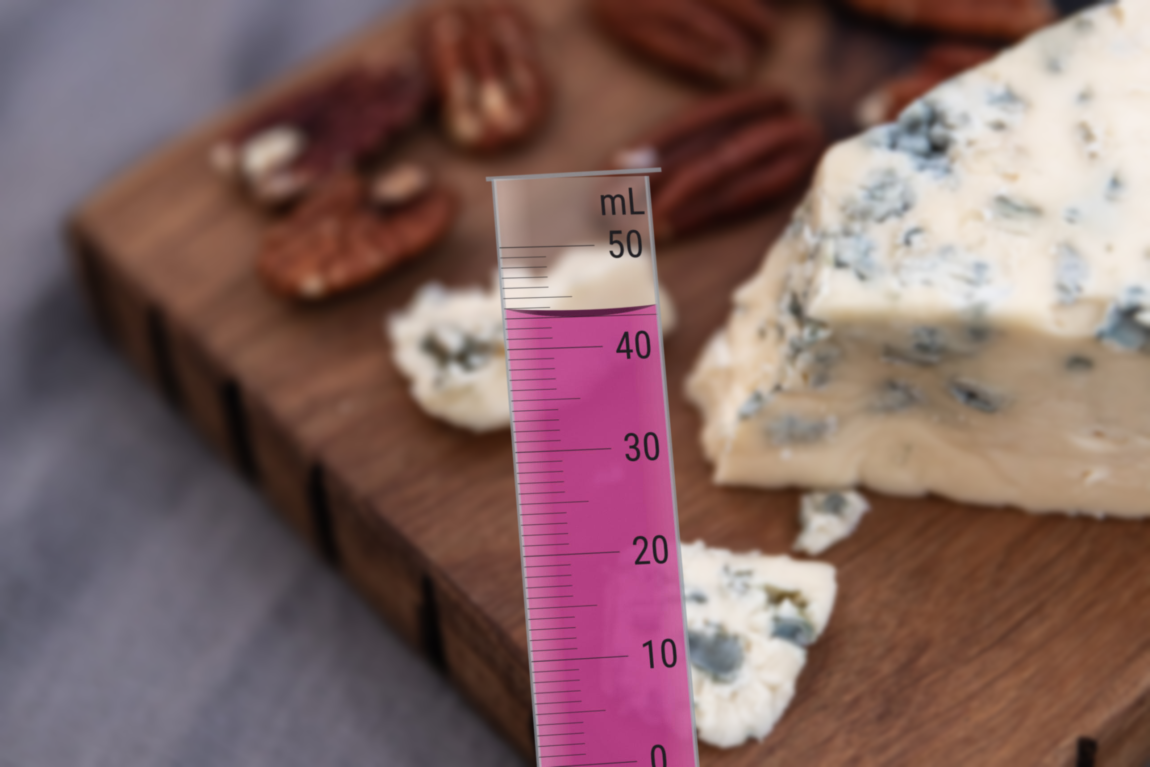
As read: value=43 unit=mL
